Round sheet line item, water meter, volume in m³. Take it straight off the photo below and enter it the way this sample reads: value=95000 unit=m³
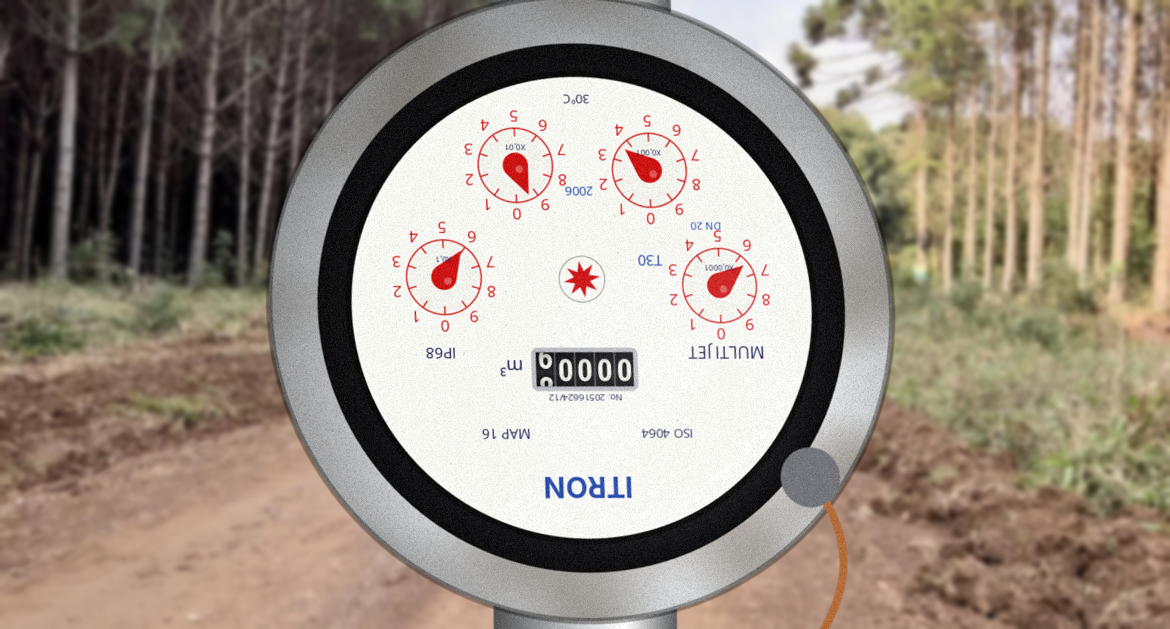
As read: value=8.5936 unit=m³
